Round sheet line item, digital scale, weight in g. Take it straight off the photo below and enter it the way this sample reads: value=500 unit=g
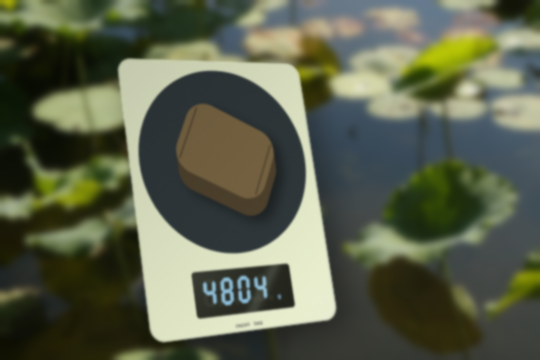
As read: value=4804 unit=g
